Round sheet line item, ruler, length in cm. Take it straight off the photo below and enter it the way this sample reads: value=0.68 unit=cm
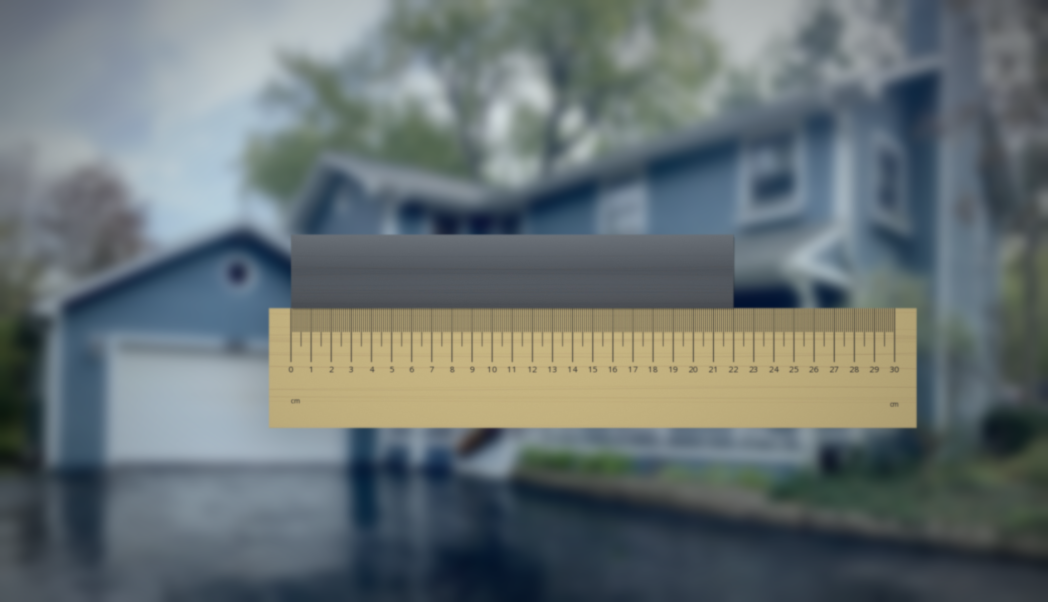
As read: value=22 unit=cm
